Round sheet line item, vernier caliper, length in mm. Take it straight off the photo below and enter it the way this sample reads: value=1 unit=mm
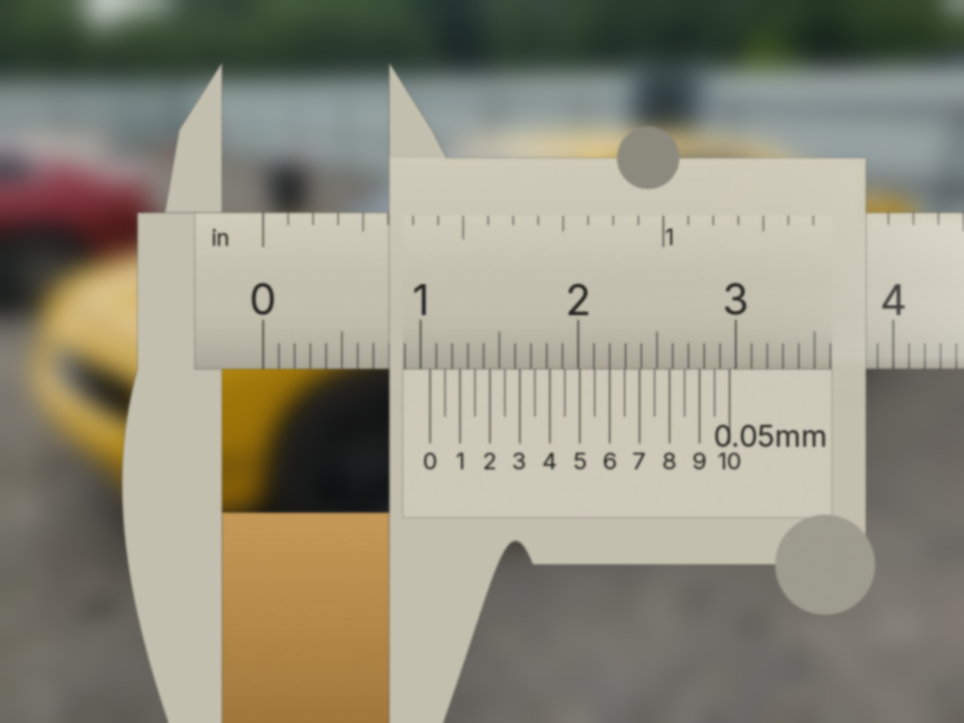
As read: value=10.6 unit=mm
